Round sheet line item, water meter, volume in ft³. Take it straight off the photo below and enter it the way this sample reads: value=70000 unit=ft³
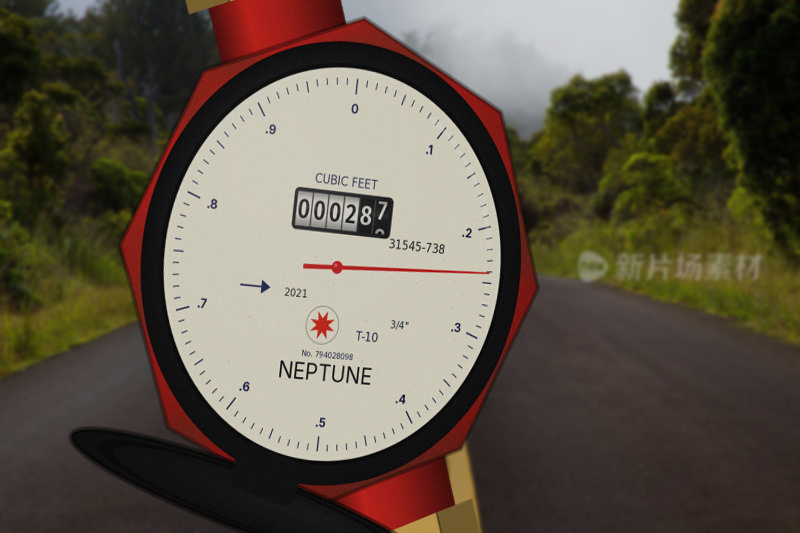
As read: value=287.24 unit=ft³
